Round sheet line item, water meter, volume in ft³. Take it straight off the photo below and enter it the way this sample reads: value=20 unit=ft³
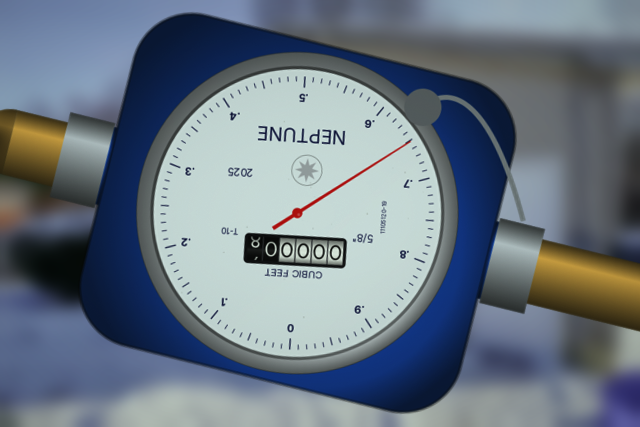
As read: value=7.65 unit=ft³
